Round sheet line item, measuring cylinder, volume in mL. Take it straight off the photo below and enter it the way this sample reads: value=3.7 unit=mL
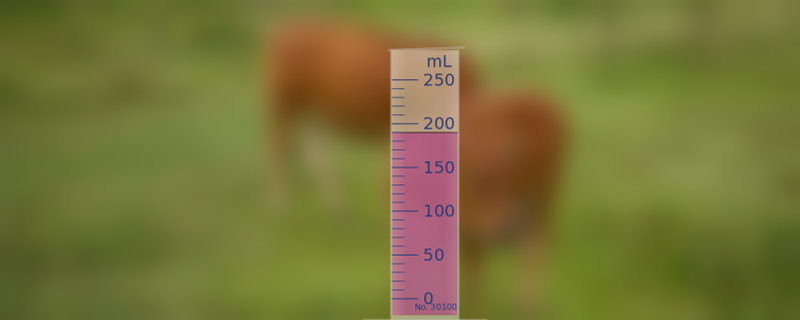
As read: value=190 unit=mL
